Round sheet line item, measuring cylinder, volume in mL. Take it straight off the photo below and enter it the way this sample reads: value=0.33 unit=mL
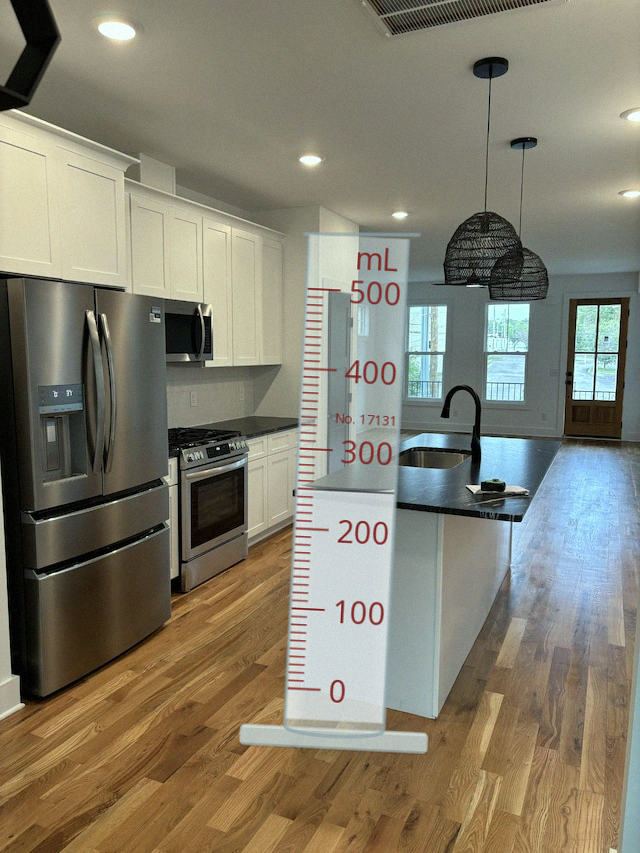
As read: value=250 unit=mL
